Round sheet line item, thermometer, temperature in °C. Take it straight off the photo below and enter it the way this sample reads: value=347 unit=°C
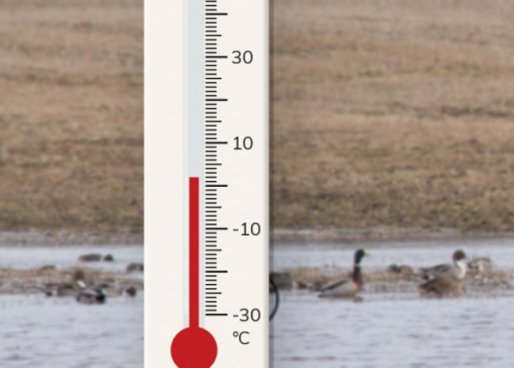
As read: value=2 unit=°C
